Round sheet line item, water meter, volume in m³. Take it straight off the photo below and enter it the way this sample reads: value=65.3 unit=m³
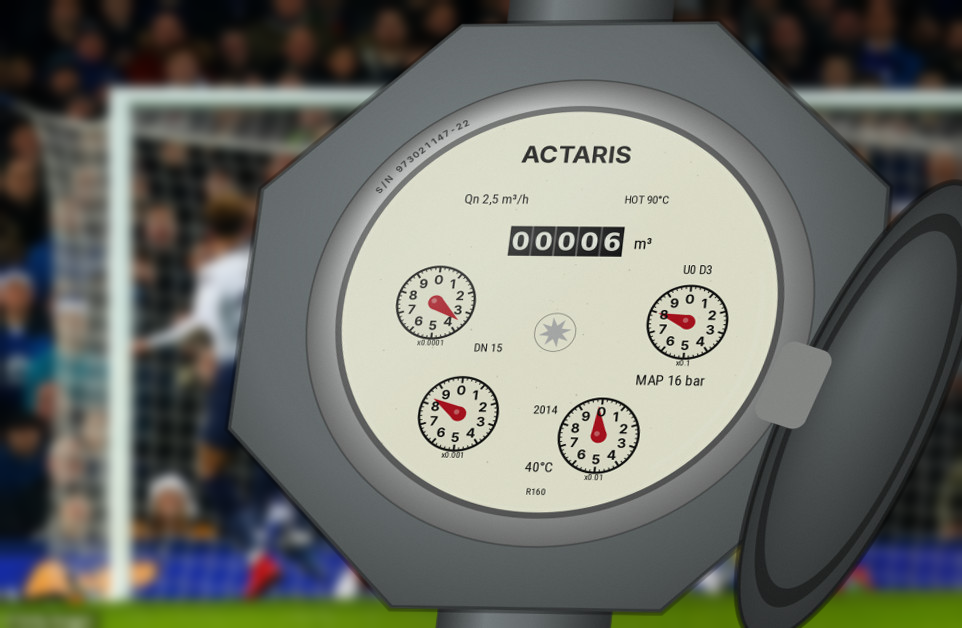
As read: value=6.7983 unit=m³
